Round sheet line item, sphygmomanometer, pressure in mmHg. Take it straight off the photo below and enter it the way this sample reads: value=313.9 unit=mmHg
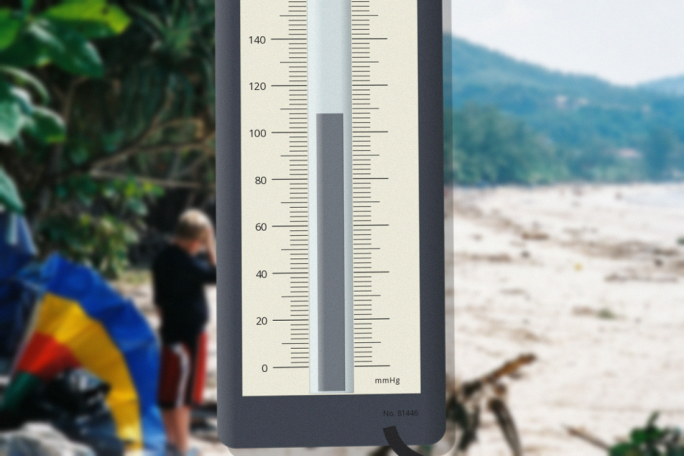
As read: value=108 unit=mmHg
